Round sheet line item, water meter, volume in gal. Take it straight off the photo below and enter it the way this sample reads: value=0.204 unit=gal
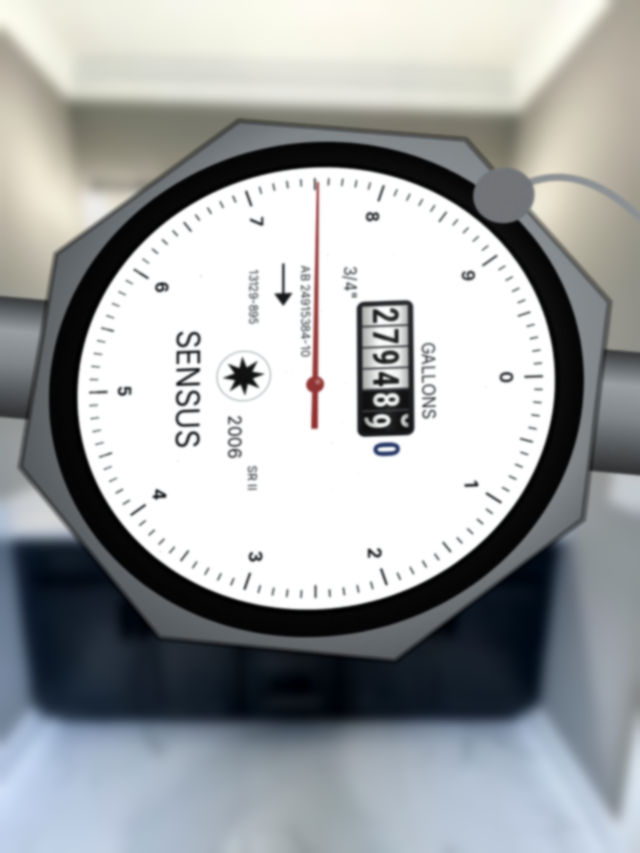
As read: value=2794887.5 unit=gal
